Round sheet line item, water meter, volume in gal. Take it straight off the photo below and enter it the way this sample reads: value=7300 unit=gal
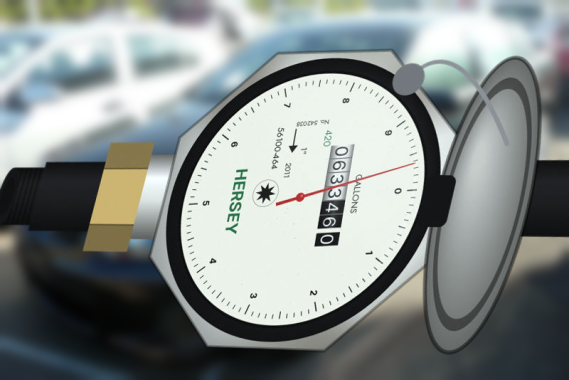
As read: value=633459.6 unit=gal
